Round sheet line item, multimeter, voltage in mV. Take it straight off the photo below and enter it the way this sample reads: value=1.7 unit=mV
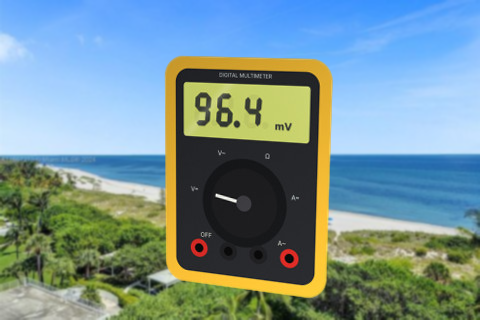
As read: value=96.4 unit=mV
